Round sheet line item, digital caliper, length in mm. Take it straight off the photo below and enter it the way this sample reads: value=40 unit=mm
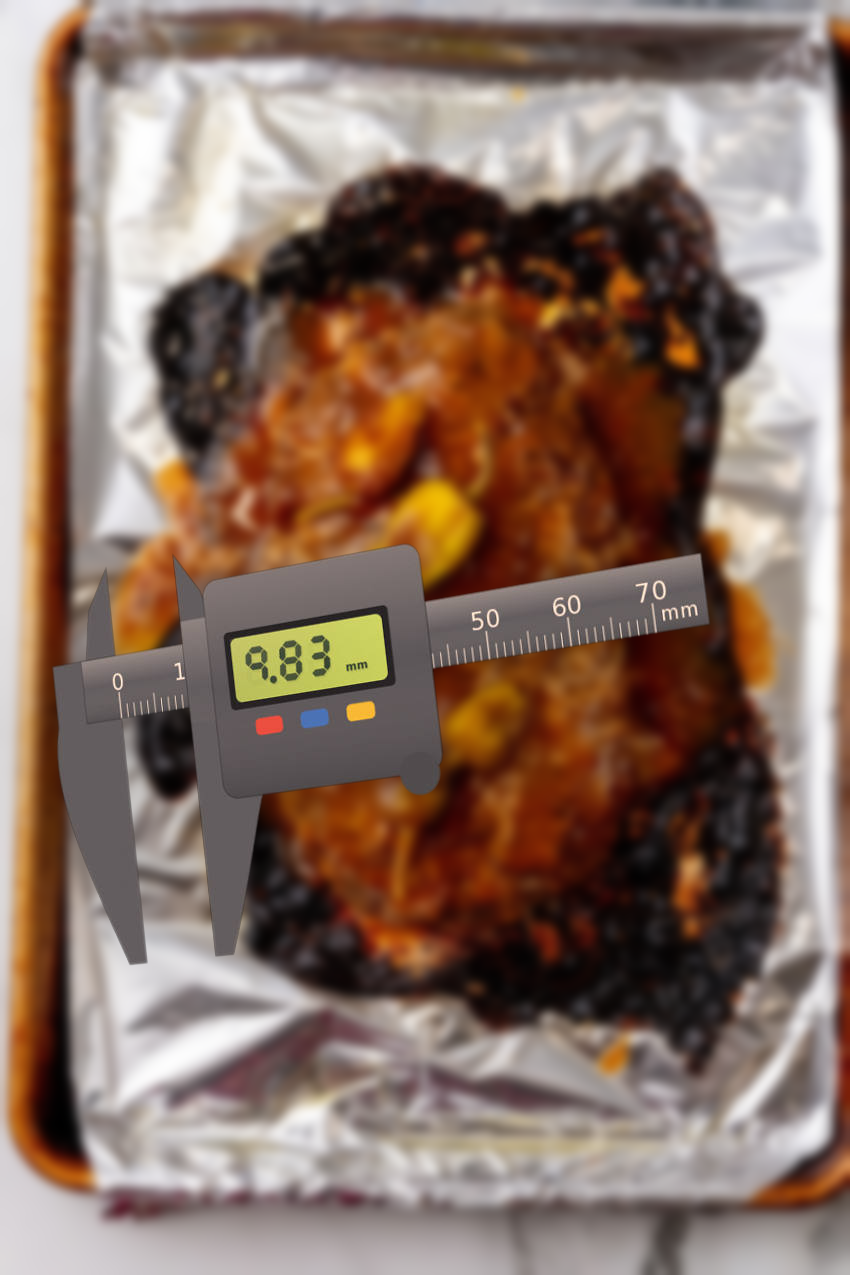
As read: value=9.83 unit=mm
